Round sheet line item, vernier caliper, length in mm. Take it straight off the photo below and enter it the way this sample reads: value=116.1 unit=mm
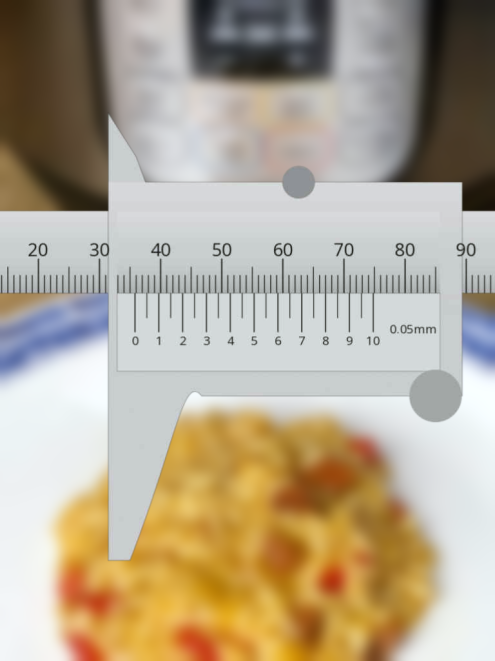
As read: value=35.8 unit=mm
